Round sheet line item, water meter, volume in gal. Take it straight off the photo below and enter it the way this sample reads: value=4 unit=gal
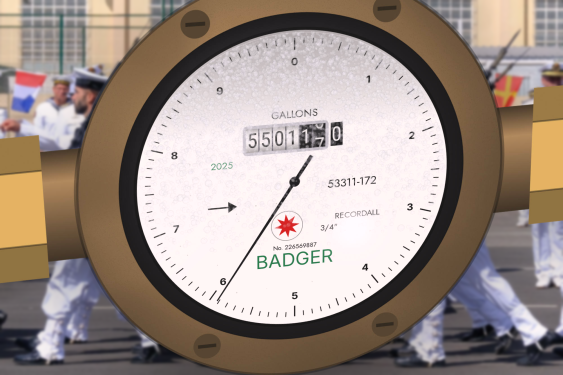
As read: value=5501165.9 unit=gal
